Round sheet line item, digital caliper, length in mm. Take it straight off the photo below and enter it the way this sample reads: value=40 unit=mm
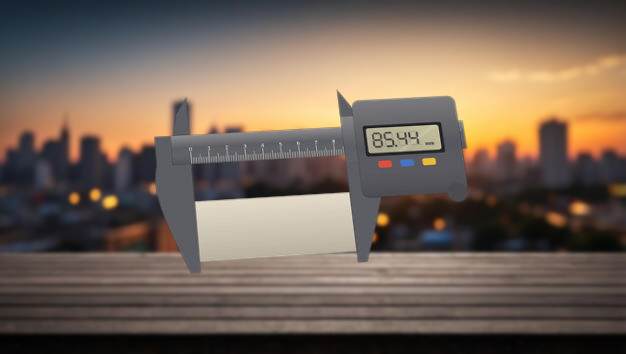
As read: value=85.44 unit=mm
